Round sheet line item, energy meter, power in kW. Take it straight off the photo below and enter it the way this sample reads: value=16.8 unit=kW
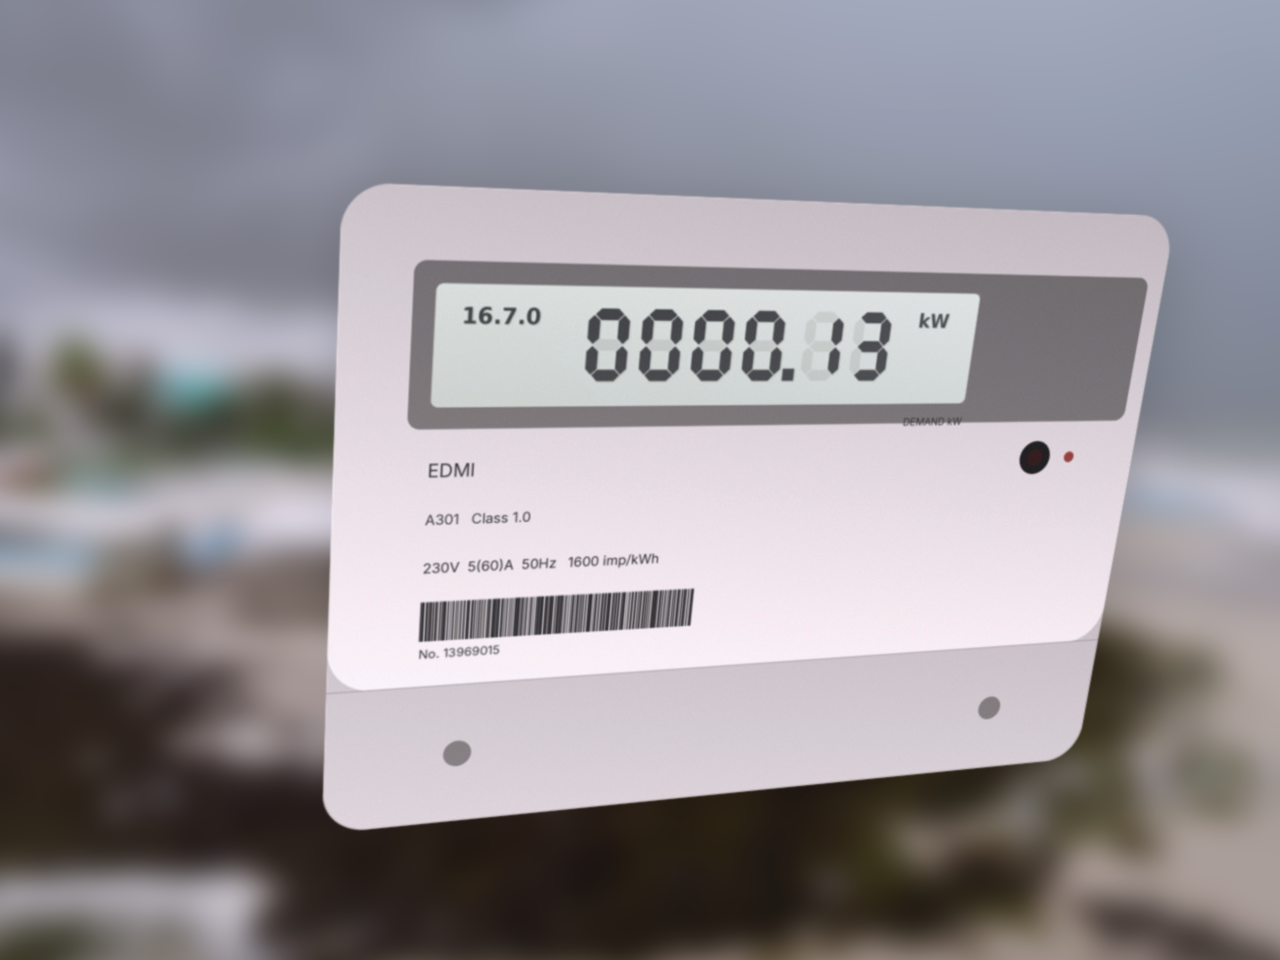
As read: value=0.13 unit=kW
